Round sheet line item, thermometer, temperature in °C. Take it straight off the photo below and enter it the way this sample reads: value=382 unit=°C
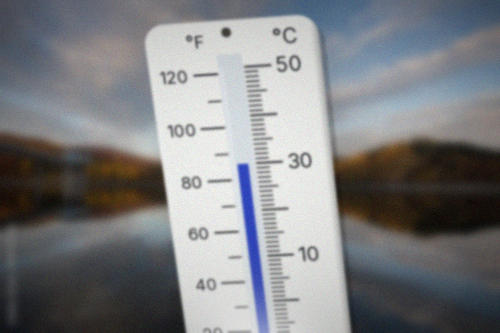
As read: value=30 unit=°C
